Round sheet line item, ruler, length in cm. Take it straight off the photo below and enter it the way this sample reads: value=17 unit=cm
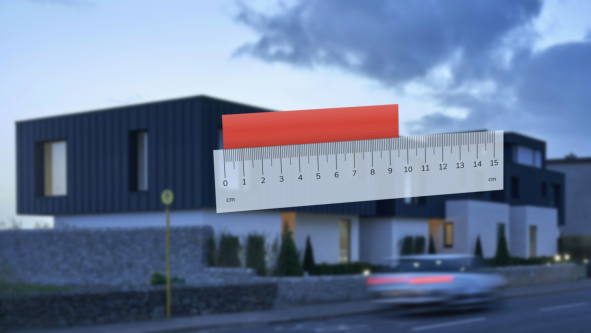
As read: value=9.5 unit=cm
